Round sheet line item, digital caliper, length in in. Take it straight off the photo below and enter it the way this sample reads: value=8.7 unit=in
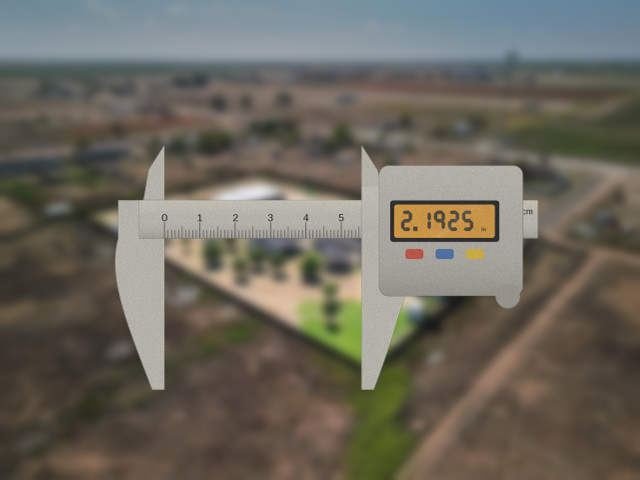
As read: value=2.1925 unit=in
